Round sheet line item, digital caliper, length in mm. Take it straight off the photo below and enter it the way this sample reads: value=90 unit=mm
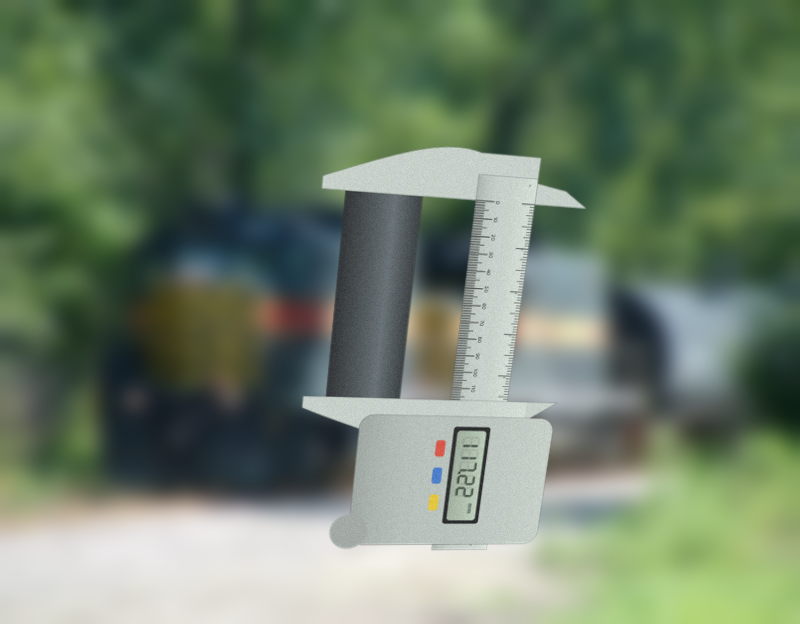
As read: value=117.22 unit=mm
